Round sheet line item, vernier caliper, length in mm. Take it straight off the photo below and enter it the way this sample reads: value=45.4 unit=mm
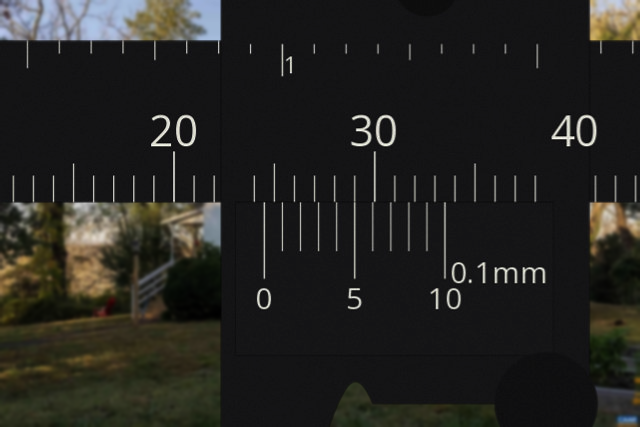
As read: value=24.5 unit=mm
